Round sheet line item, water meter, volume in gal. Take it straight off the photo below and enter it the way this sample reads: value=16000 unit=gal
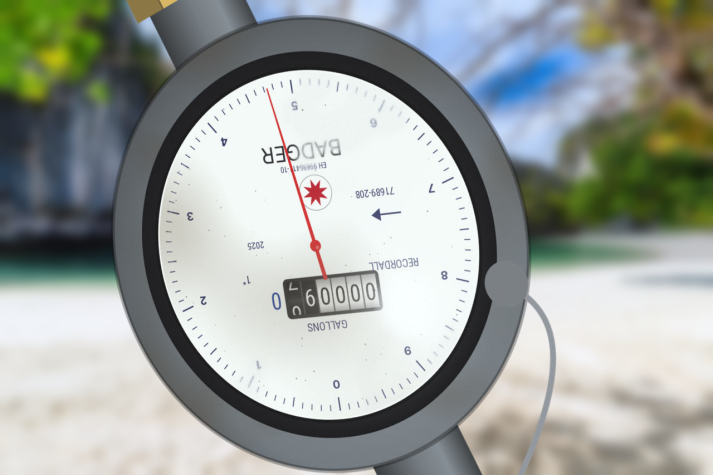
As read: value=964.7 unit=gal
